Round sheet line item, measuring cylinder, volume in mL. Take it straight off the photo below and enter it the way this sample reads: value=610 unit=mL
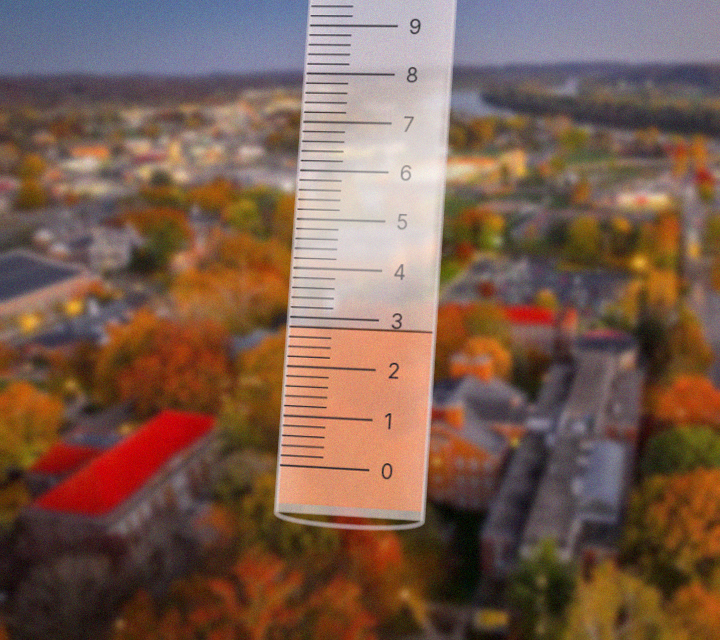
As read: value=2.8 unit=mL
